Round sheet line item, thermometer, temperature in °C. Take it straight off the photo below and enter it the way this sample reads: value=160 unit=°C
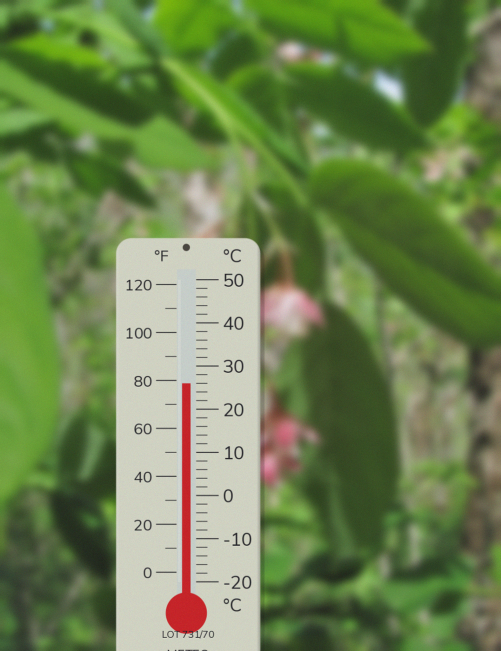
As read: value=26 unit=°C
